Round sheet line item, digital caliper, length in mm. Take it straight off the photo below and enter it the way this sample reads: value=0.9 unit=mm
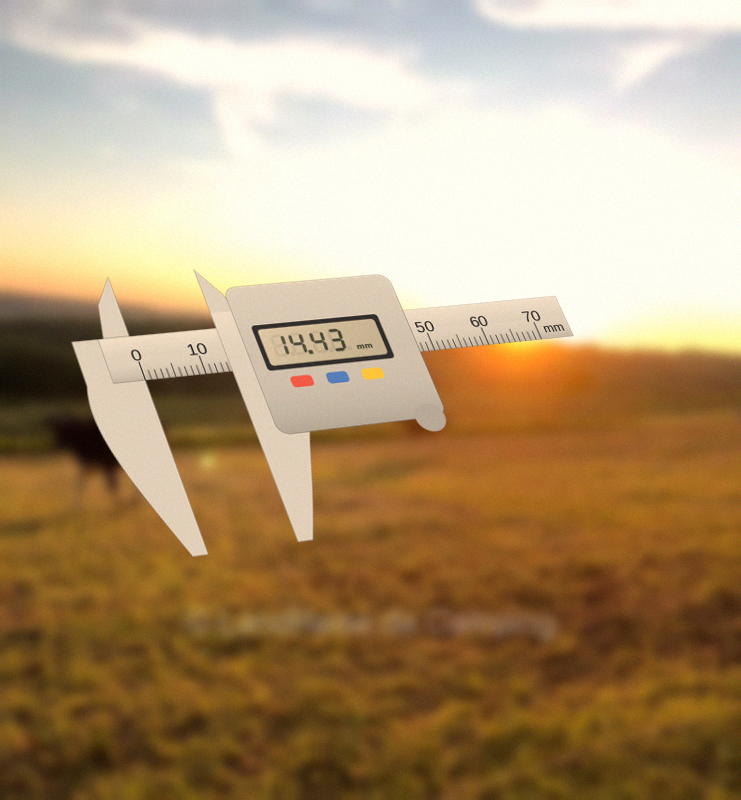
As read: value=14.43 unit=mm
